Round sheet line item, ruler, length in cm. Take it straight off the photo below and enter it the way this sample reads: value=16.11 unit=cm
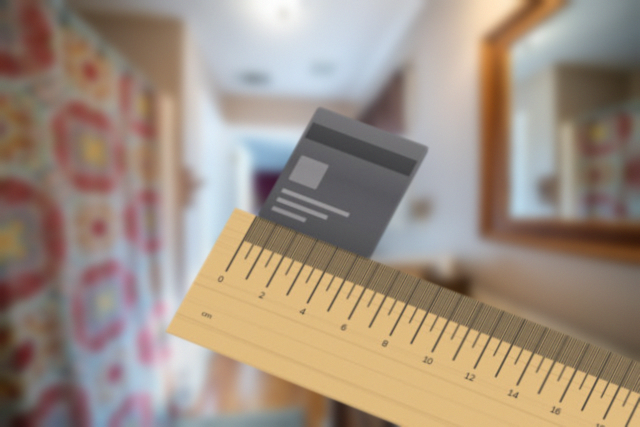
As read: value=5.5 unit=cm
